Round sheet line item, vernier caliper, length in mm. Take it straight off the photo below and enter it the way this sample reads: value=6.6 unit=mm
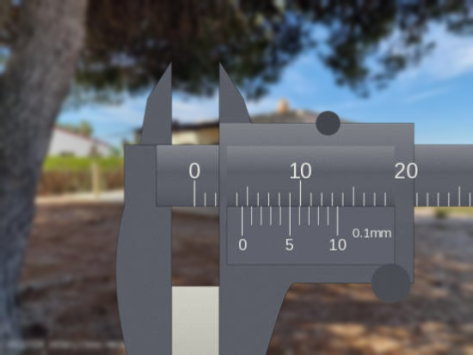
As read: value=4.5 unit=mm
